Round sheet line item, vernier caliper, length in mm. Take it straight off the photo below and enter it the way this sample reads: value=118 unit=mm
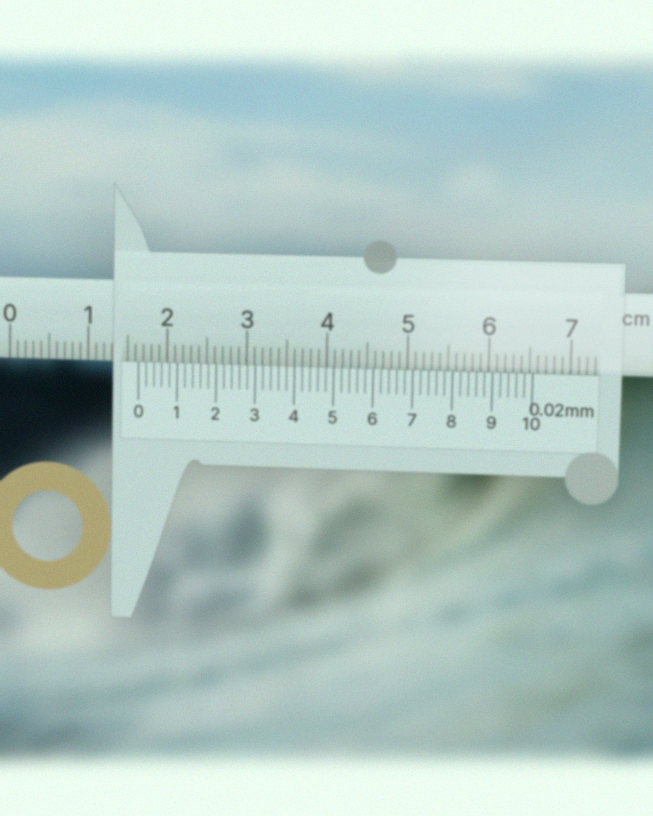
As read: value=16.4 unit=mm
